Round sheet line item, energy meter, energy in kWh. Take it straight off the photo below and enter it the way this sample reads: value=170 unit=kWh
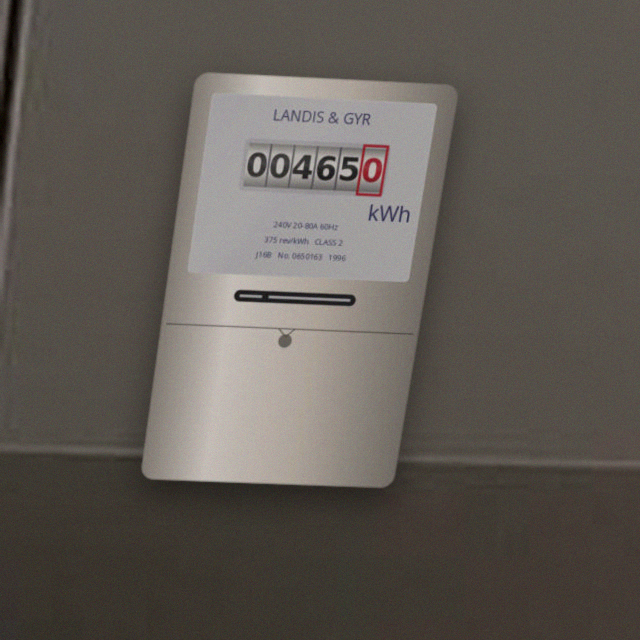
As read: value=465.0 unit=kWh
